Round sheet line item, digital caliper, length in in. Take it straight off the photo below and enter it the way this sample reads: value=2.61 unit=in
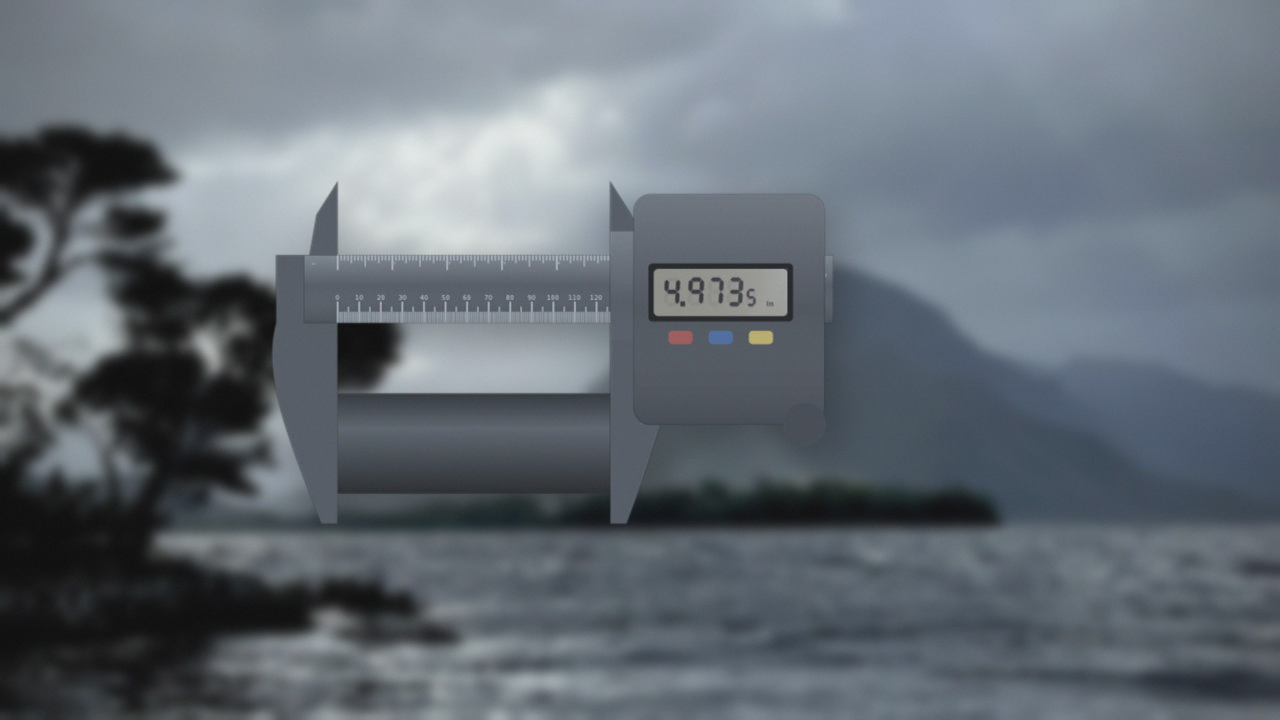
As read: value=4.9735 unit=in
